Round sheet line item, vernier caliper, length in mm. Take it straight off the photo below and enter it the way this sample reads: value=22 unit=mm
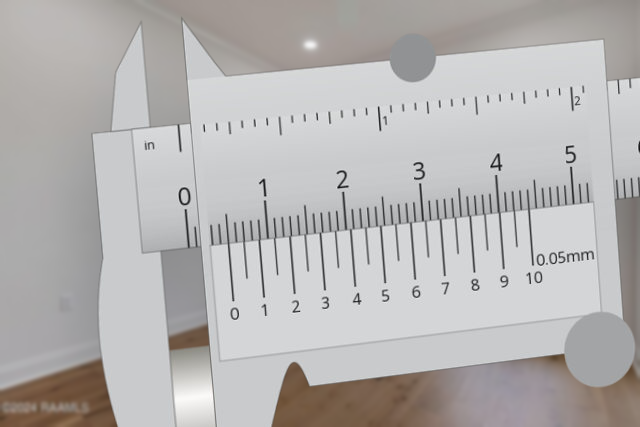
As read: value=5.0 unit=mm
